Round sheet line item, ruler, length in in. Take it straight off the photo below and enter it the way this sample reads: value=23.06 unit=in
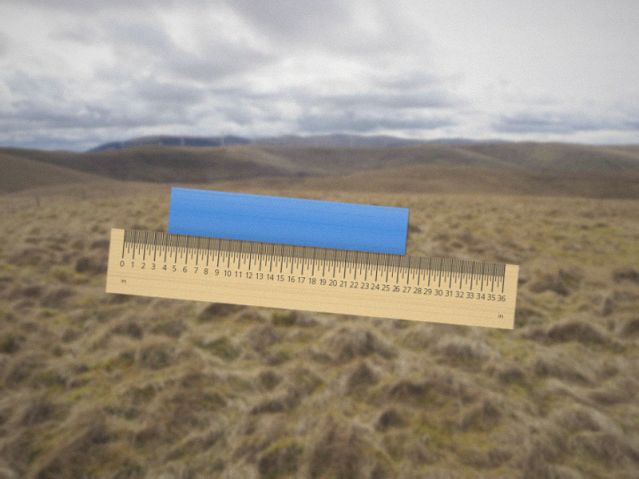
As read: value=22.5 unit=in
